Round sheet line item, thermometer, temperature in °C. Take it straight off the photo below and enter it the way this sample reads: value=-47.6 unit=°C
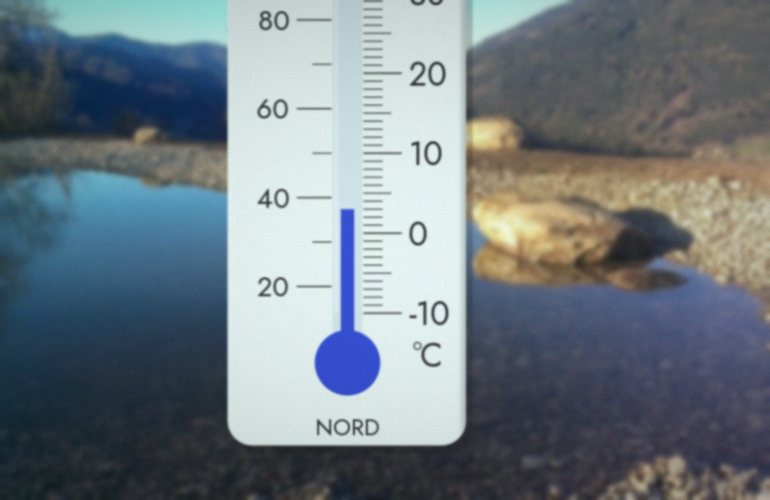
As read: value=3 unit=°C
